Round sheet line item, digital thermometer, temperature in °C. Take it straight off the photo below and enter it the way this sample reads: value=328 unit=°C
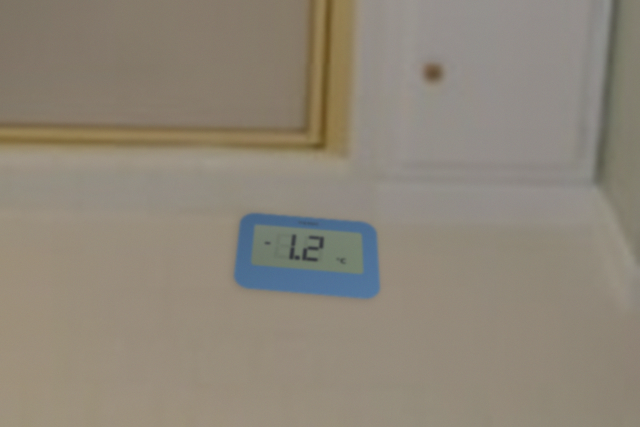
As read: value=-1.2 unit=°C
